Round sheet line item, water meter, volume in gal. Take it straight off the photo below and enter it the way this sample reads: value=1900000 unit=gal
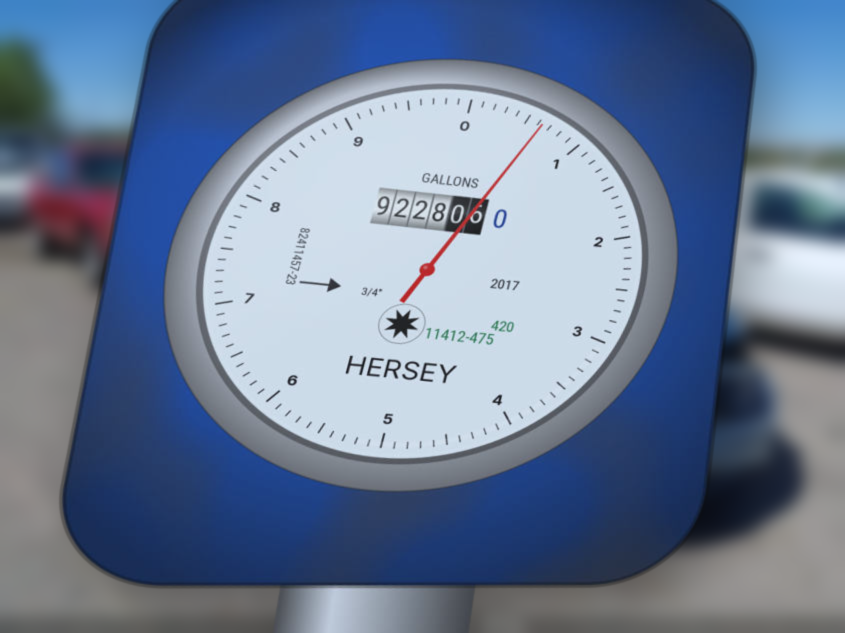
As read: value=9228060.6 unit=gal
